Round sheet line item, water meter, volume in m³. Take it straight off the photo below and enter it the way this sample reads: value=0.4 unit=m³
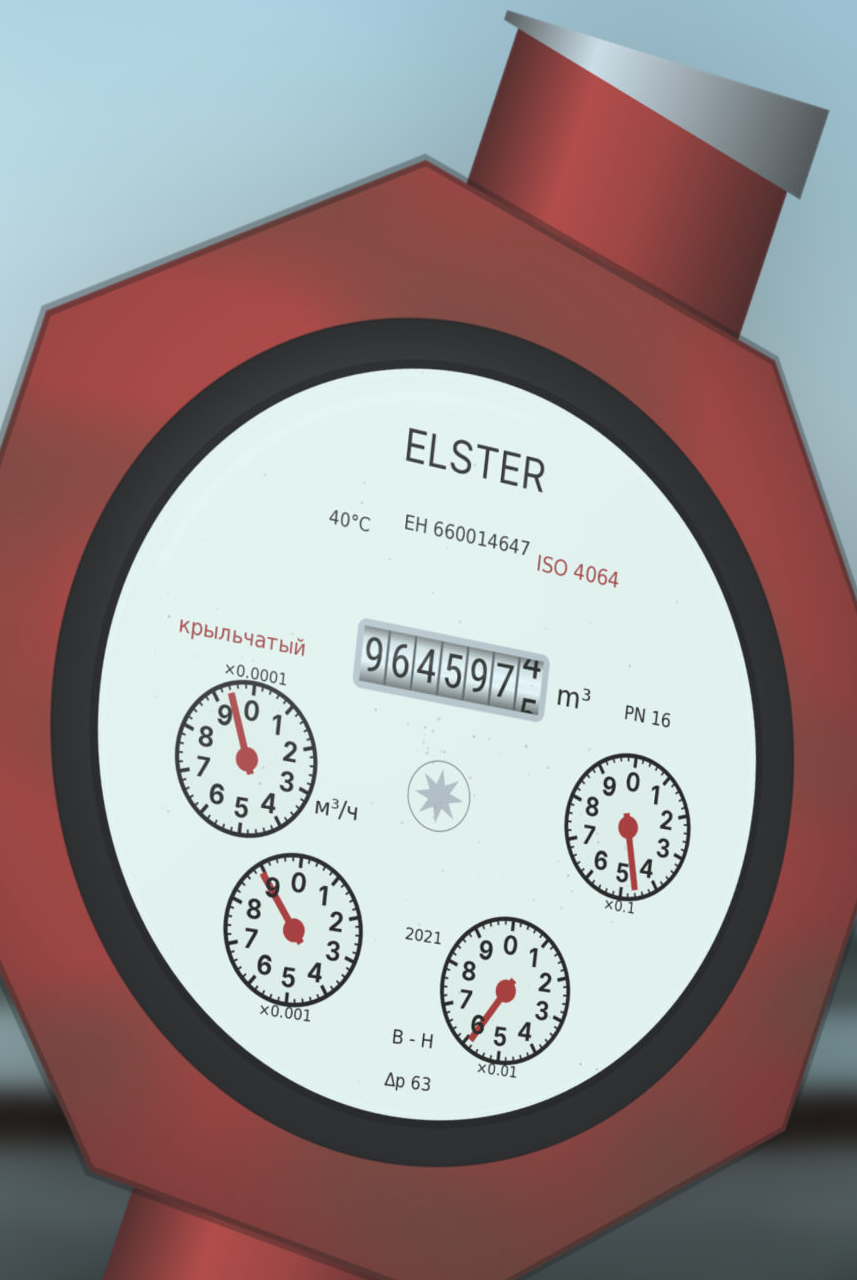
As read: value=9645974.4589 unit=m³
